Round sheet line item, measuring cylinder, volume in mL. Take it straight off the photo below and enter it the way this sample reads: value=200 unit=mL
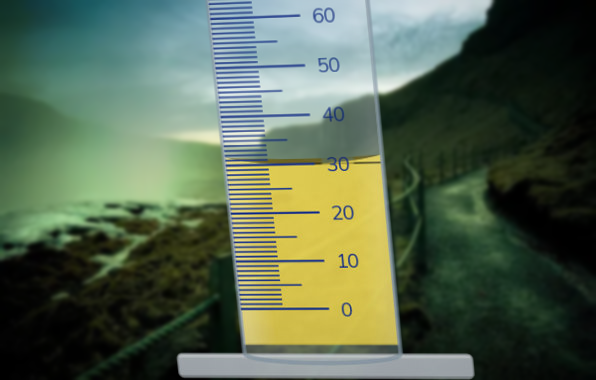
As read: value=30 unit=mL
